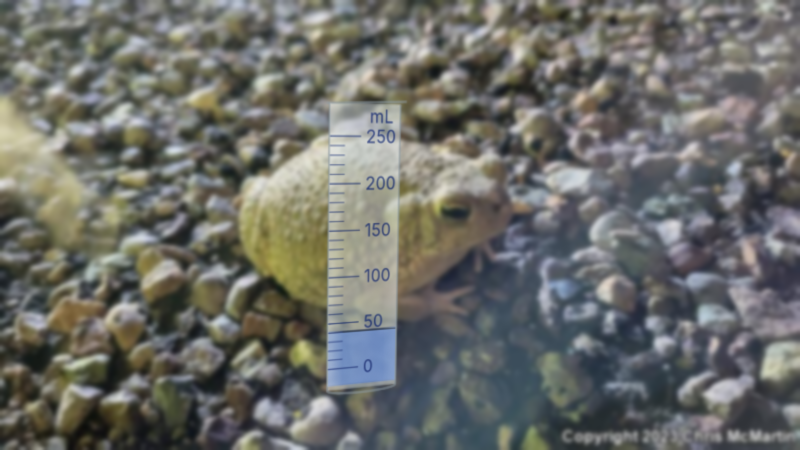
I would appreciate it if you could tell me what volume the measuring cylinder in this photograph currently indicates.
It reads 40 mL
